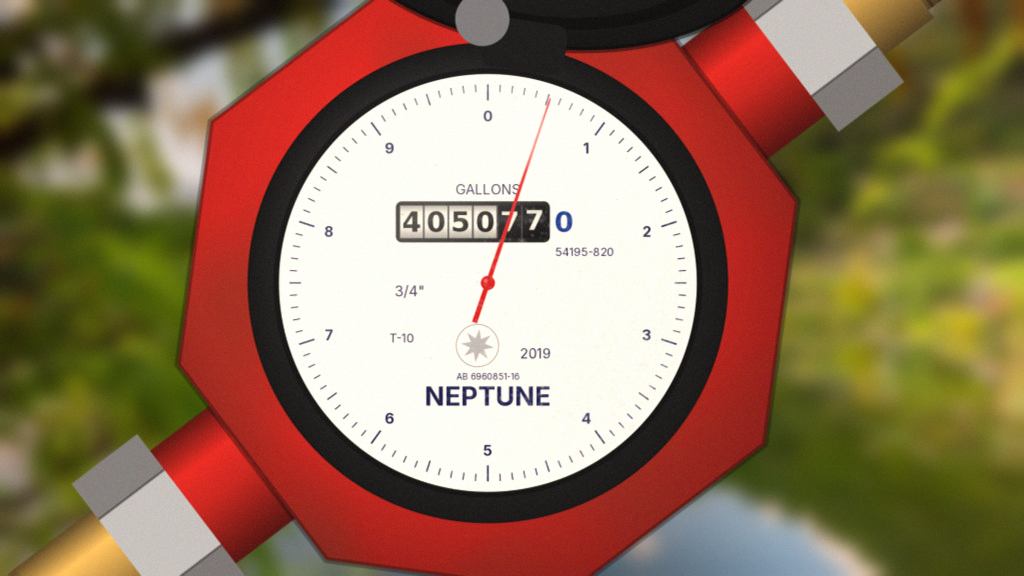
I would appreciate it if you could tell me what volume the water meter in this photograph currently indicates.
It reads 4050770.5 gal
